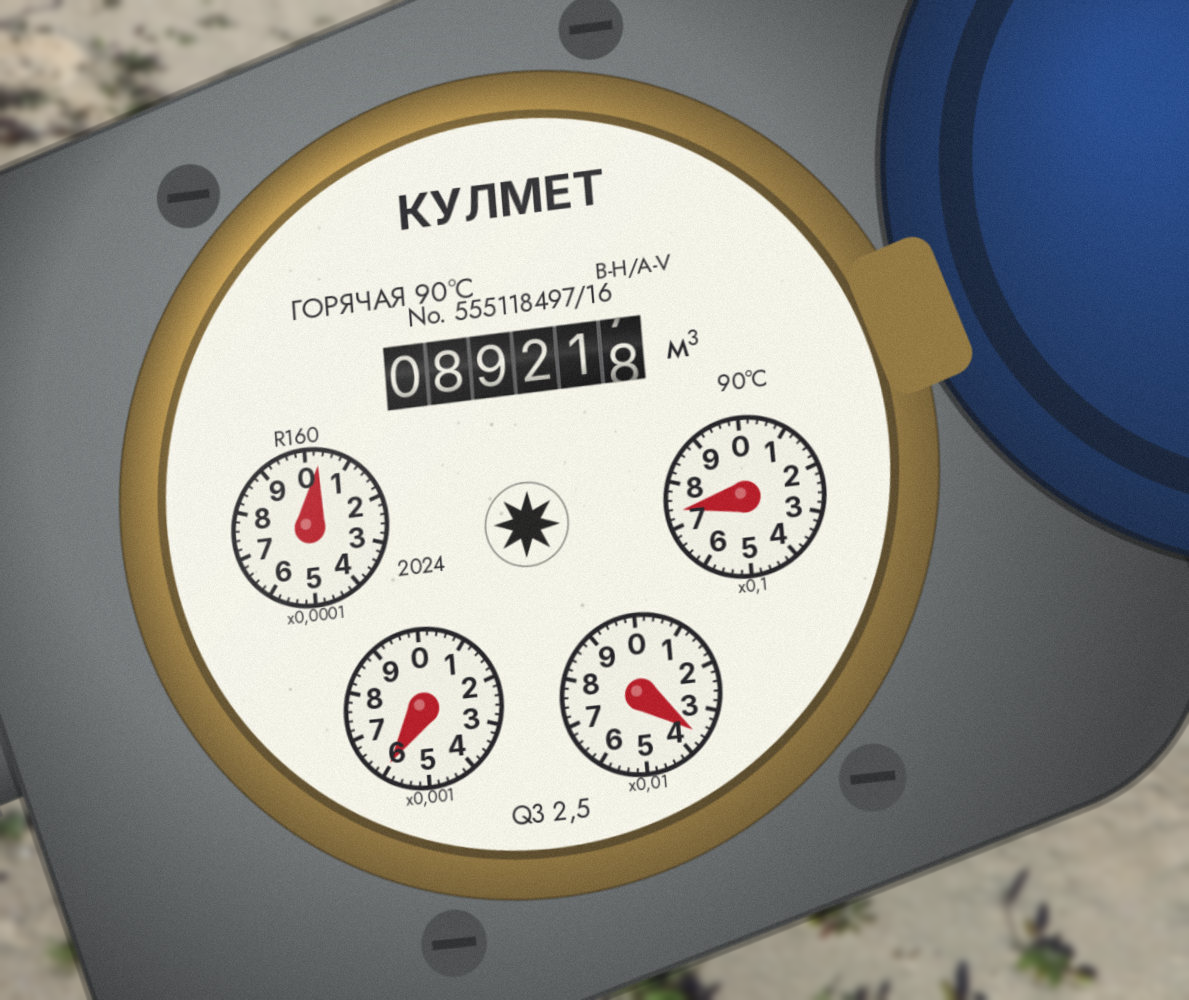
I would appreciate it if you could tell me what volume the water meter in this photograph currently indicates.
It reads 89217.7360 m³
